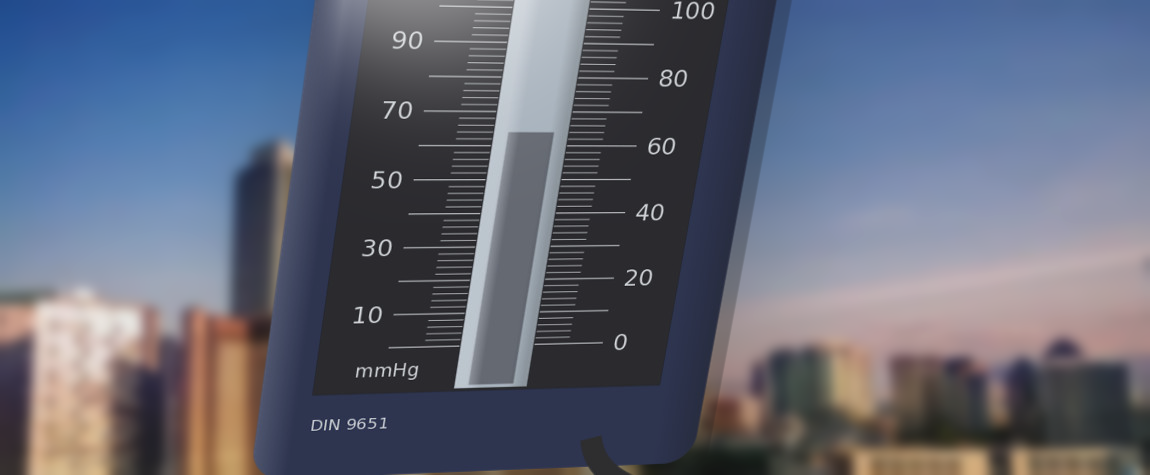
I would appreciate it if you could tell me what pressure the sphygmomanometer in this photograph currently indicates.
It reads 64 mmHg
